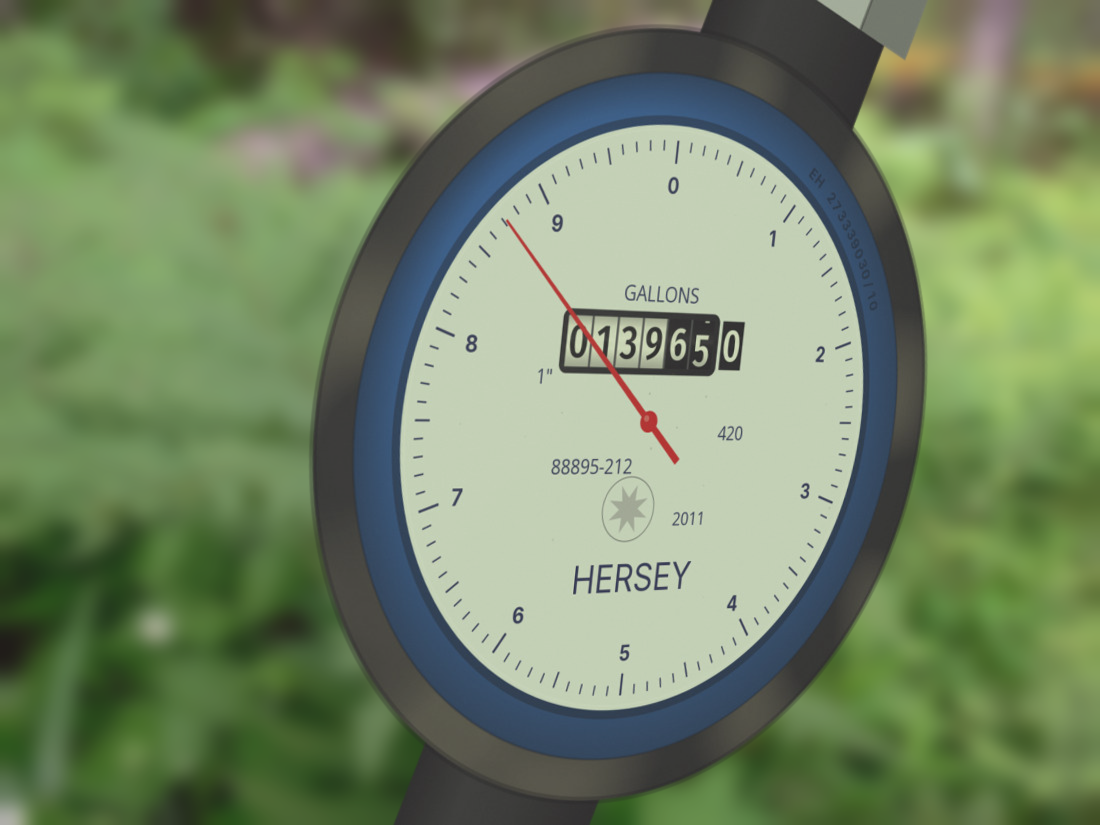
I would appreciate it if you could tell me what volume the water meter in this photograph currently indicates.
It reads 139648.7 gal
